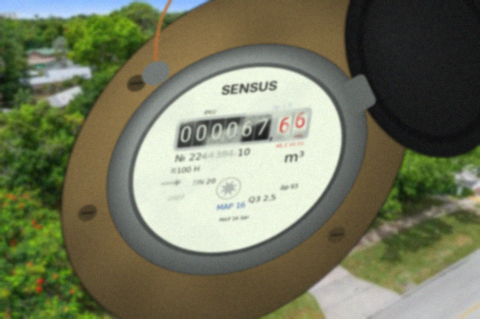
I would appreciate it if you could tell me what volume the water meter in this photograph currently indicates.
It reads 67.66 m³
